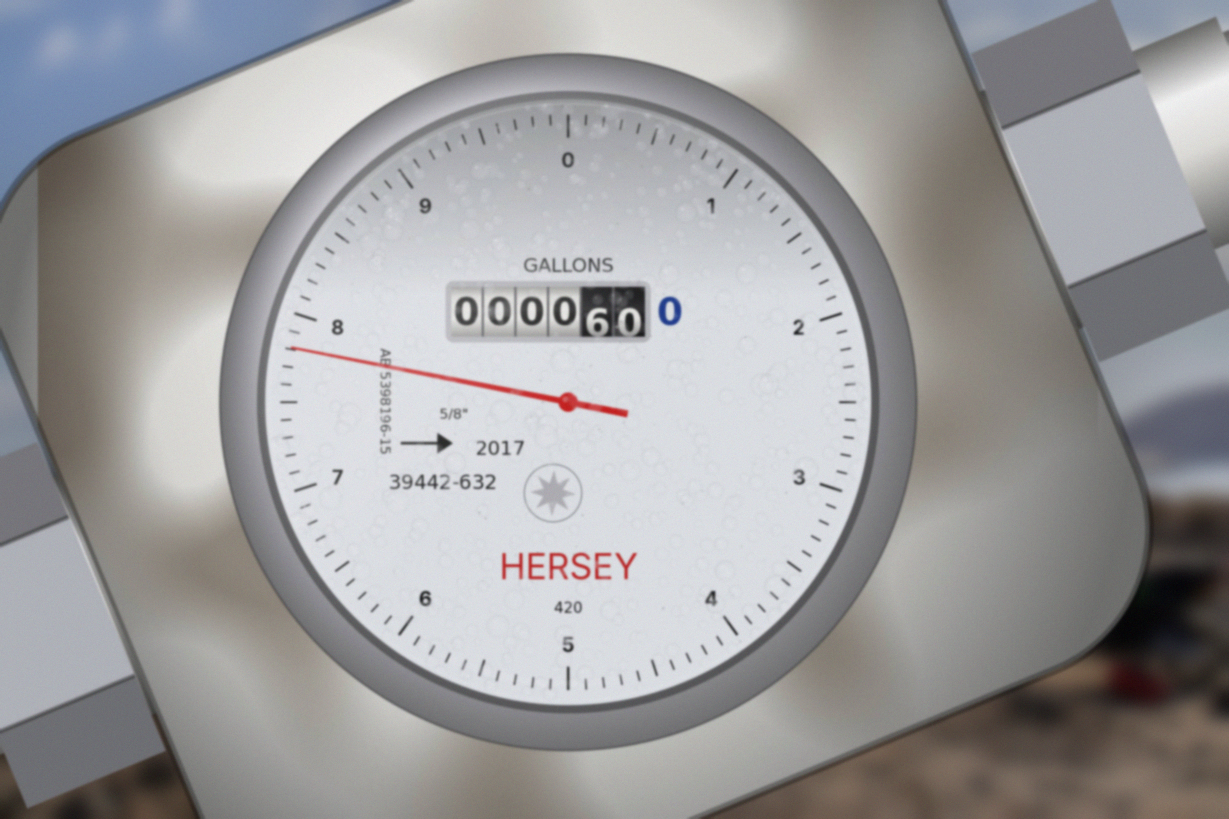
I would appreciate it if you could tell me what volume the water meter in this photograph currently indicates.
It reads 597.8 gal
